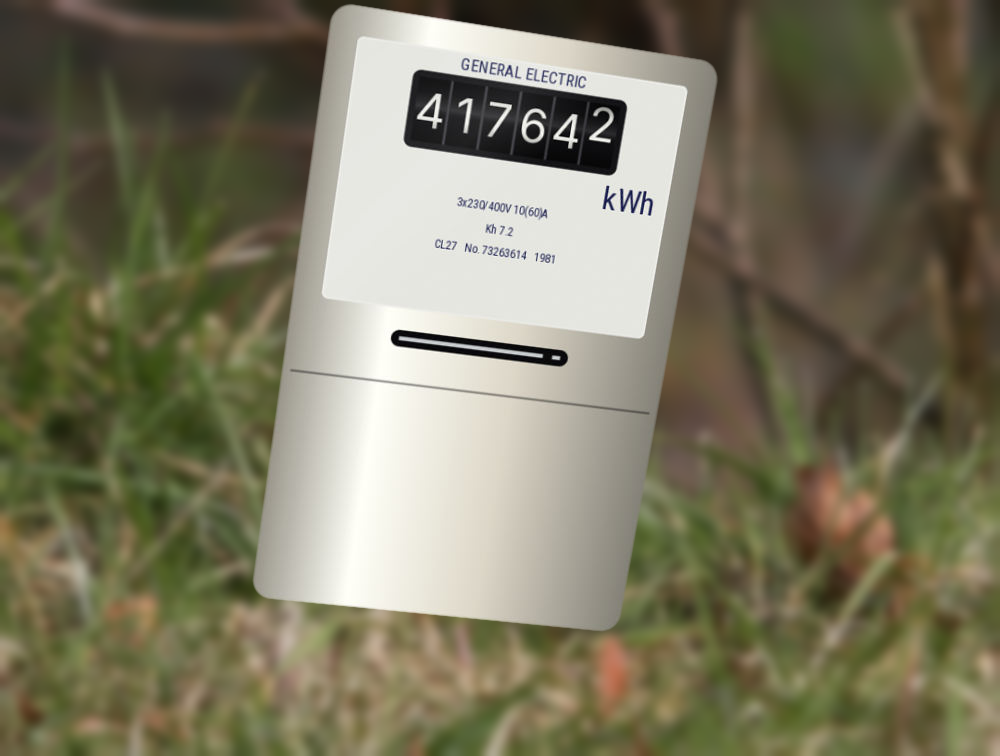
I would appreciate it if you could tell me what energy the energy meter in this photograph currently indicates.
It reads 417642 kWh
